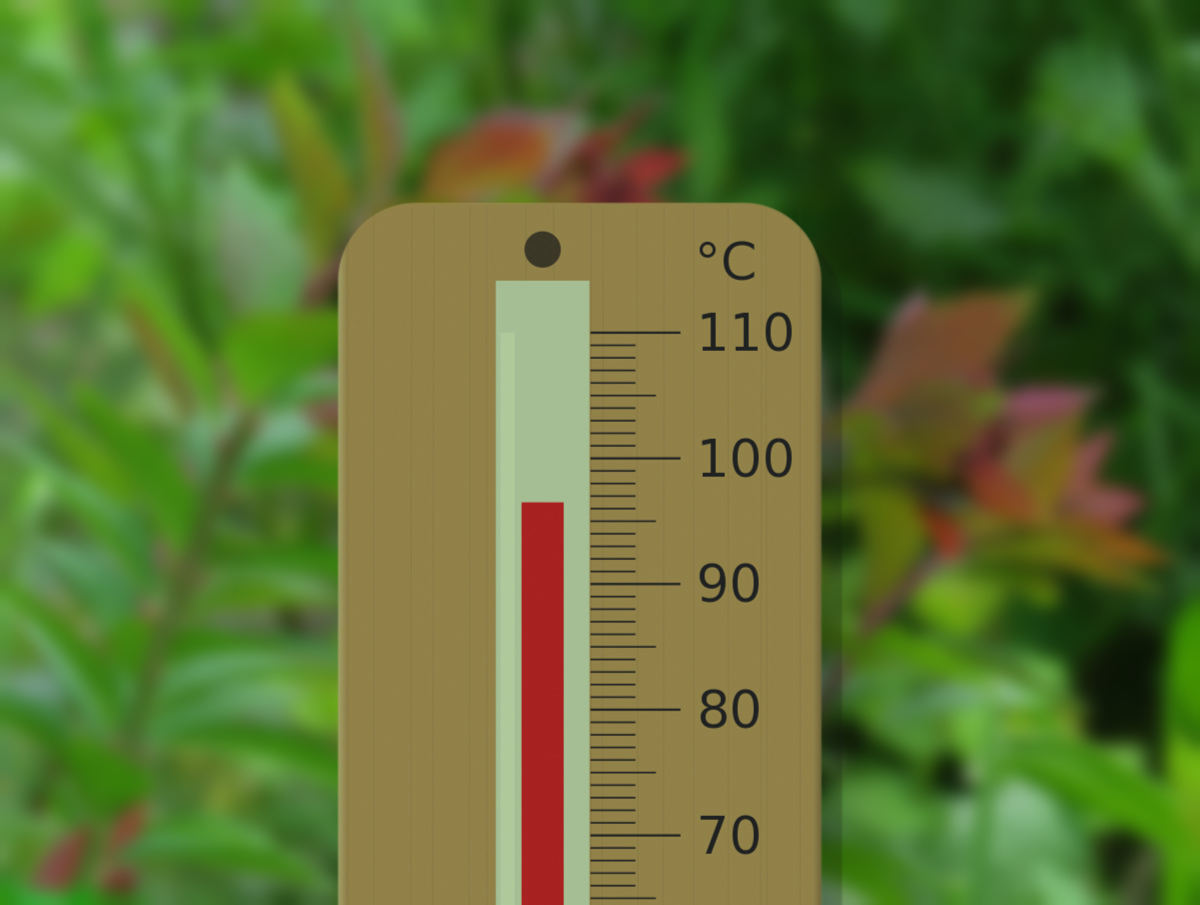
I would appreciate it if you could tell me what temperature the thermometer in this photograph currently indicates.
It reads 96.5 °C
